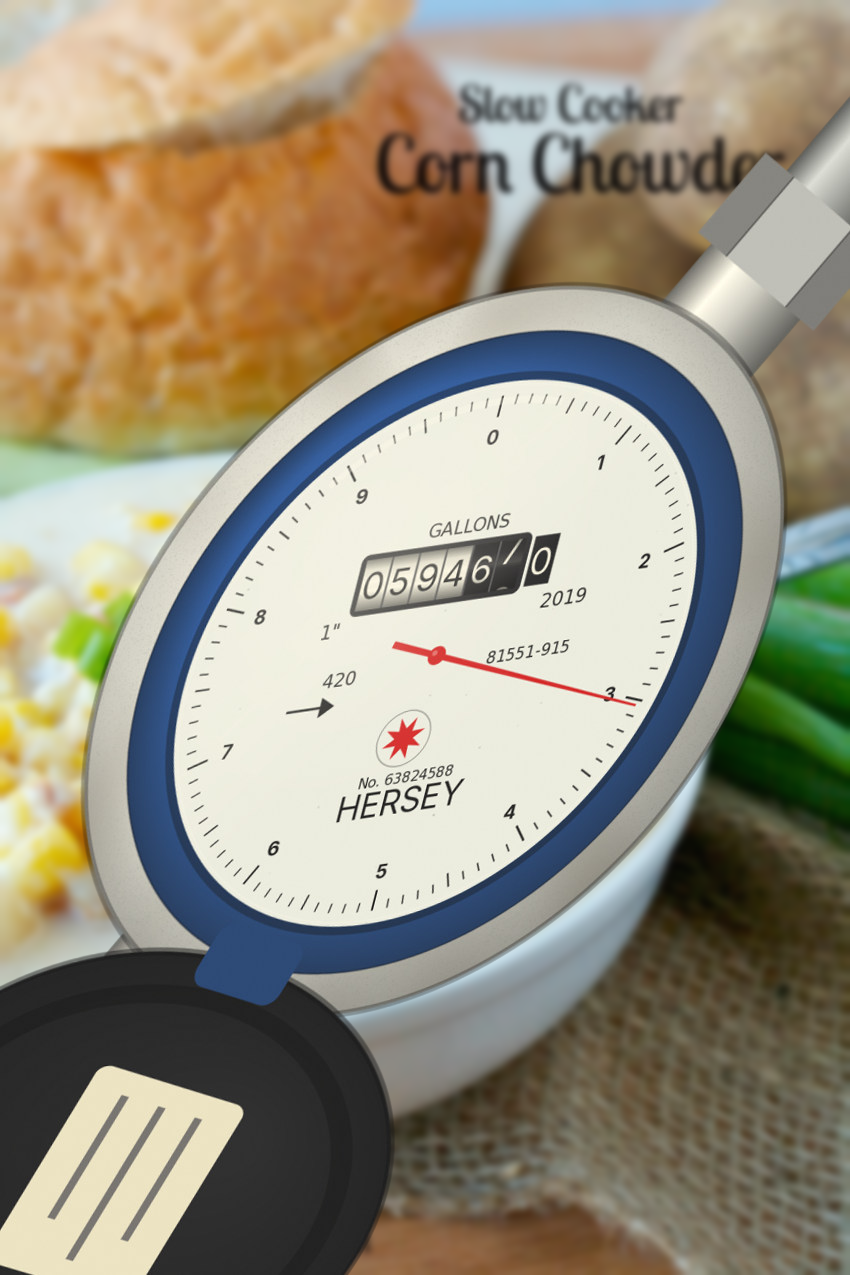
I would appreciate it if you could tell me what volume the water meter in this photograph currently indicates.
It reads 594673.0 gal
